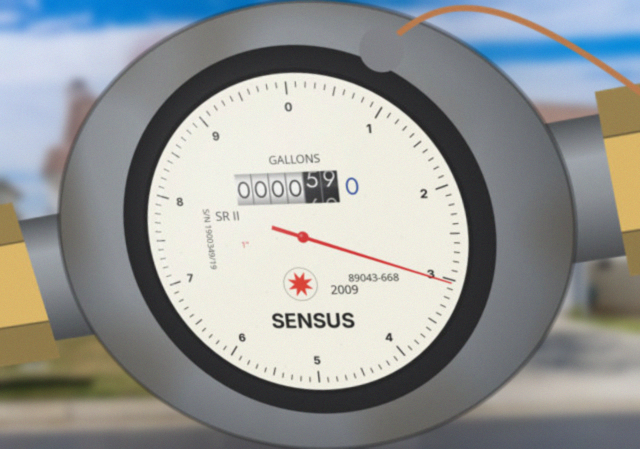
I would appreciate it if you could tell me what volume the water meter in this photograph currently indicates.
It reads 593.0 gal
